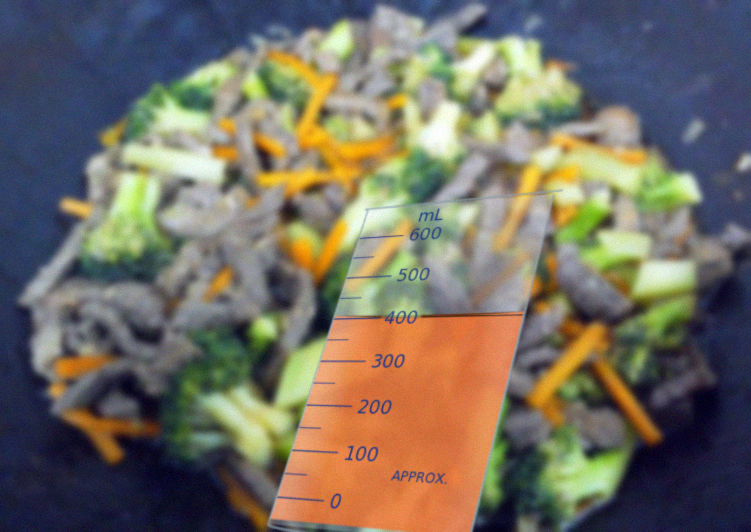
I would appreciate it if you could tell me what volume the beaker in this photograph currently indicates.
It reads 400 mL
